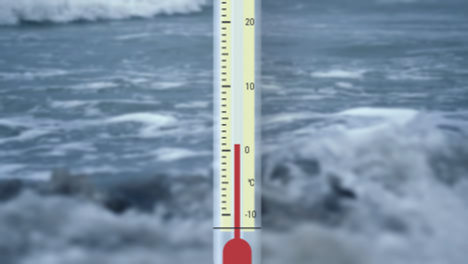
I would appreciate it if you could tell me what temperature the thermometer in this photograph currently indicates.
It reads 1 °C
